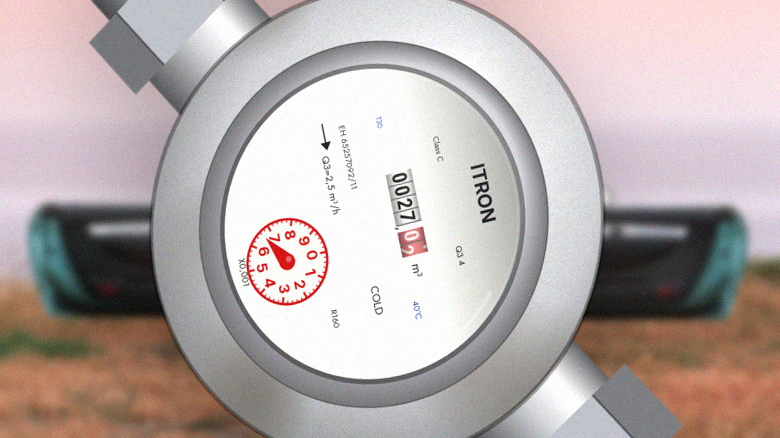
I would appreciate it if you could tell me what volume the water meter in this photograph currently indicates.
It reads 27.016 m³
